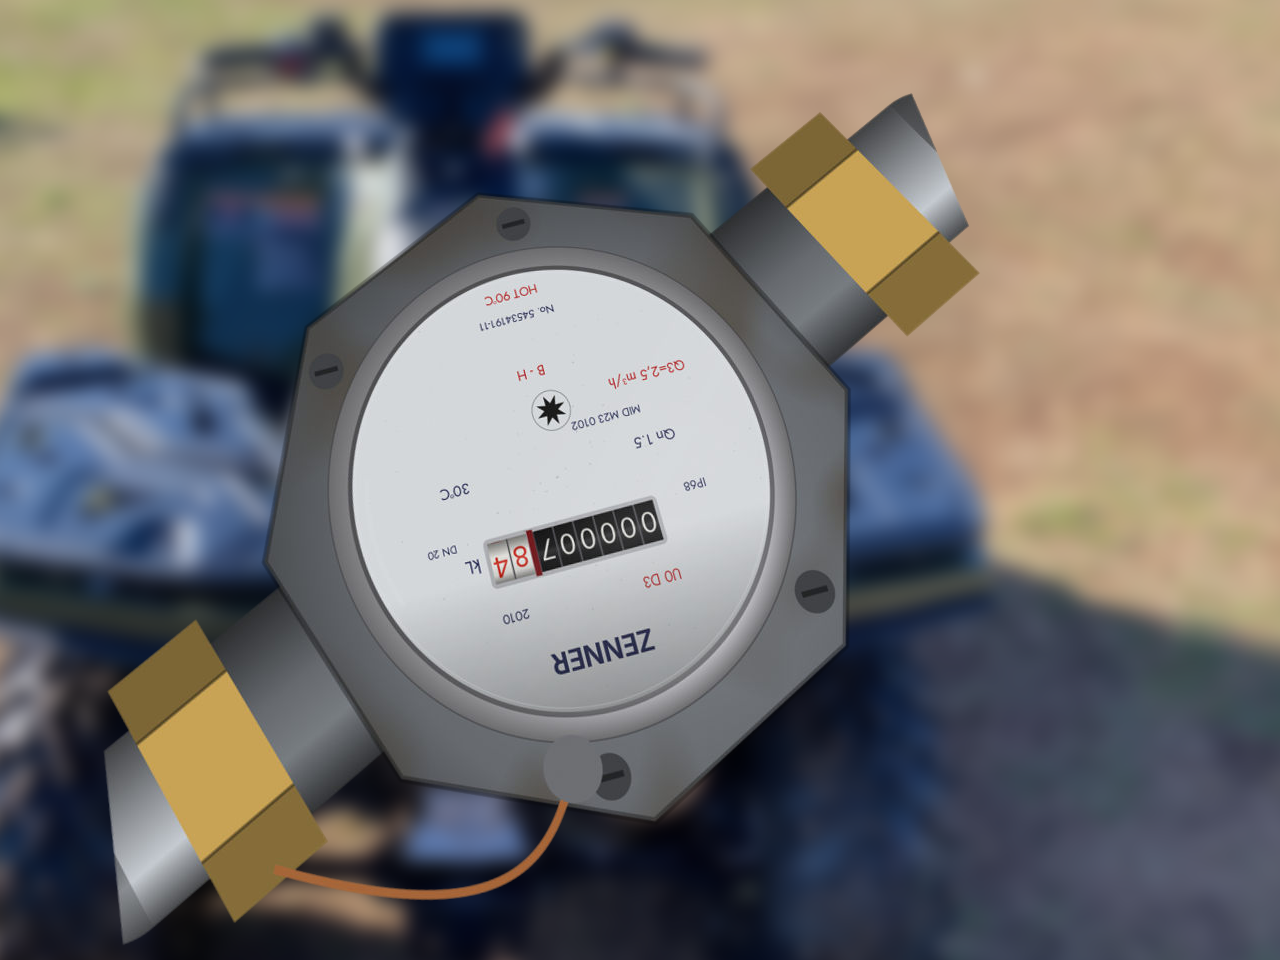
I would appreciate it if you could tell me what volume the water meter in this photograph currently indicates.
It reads 7.84 kL
